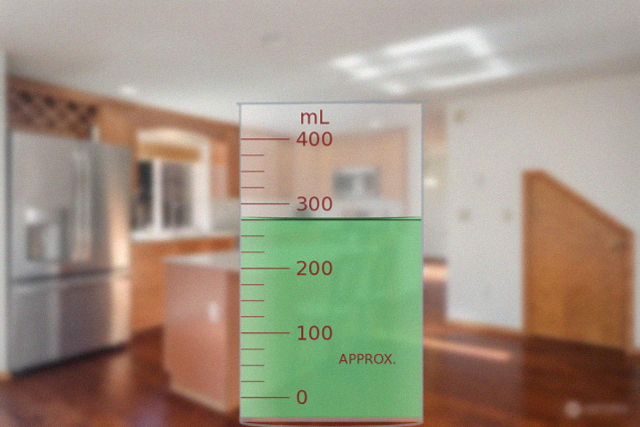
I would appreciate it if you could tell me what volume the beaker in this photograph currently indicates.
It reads 275 mL
